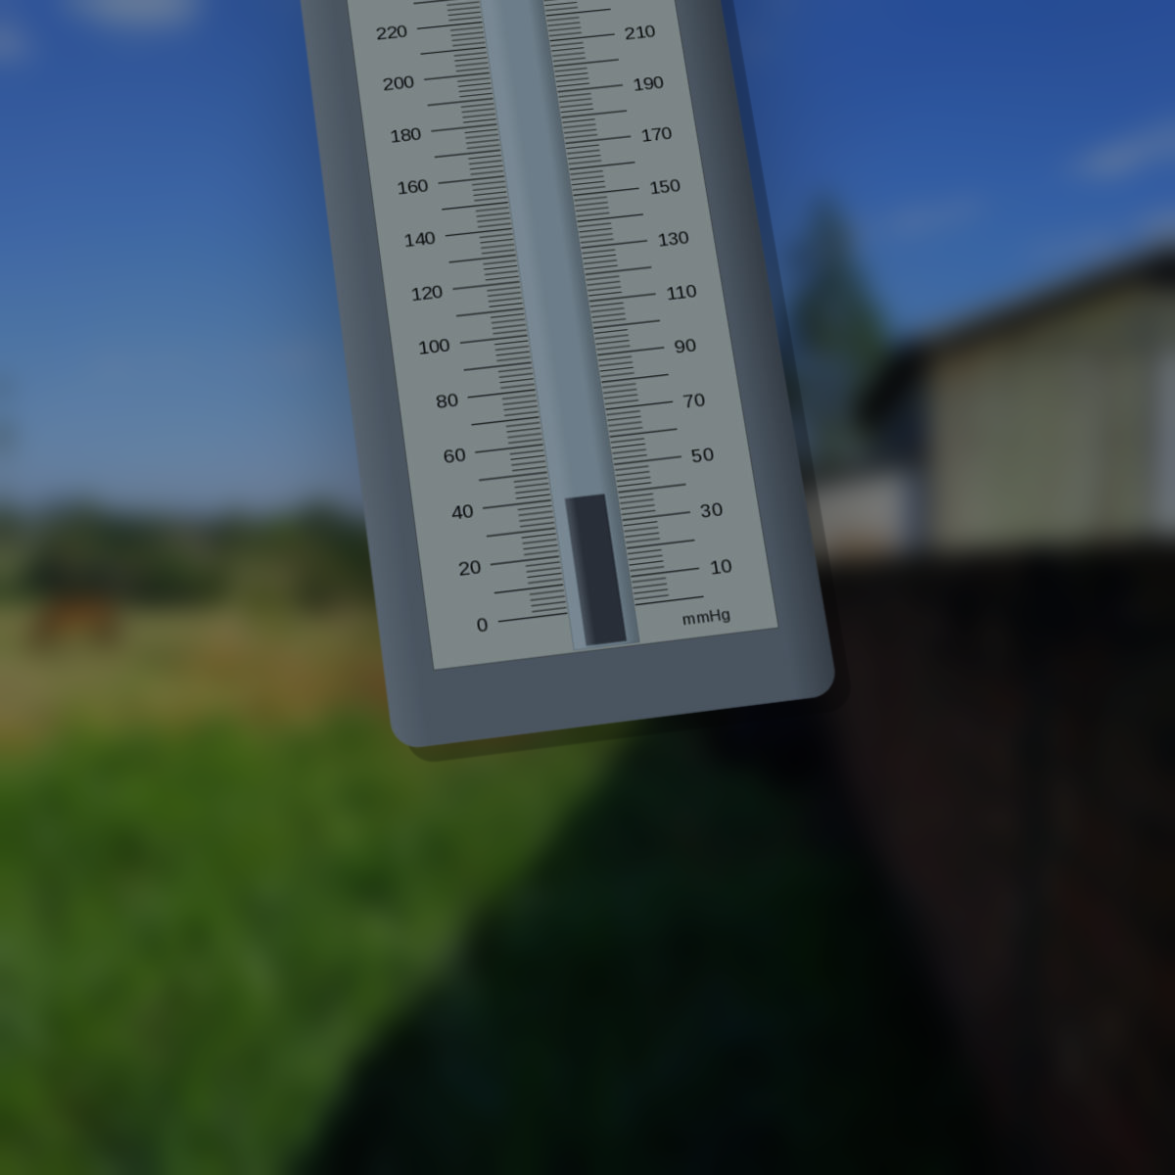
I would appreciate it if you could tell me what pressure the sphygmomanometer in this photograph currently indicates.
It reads 40 mmHg
